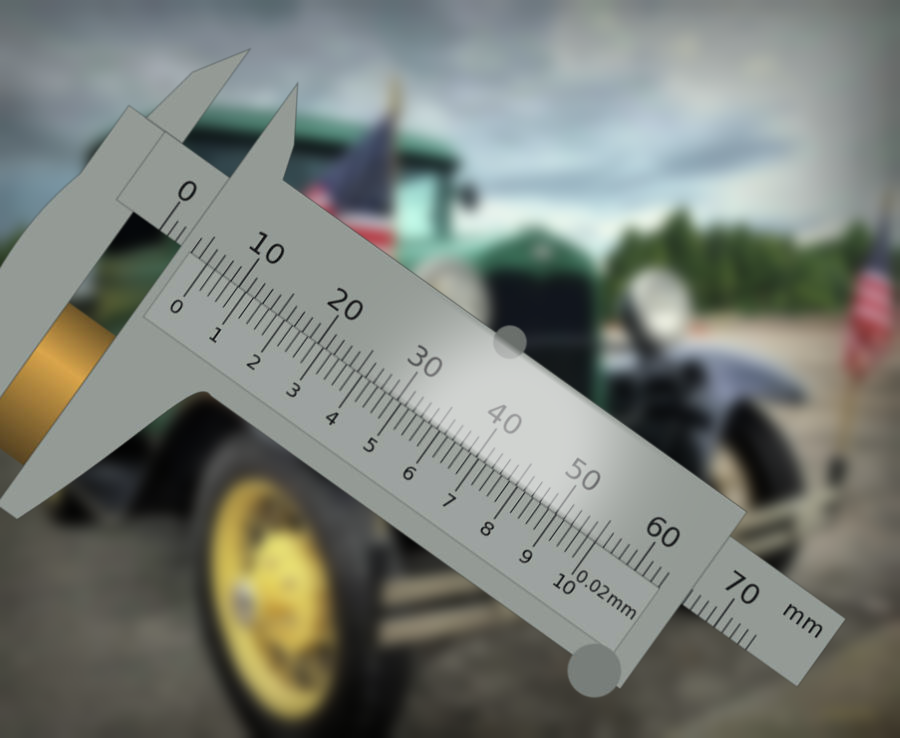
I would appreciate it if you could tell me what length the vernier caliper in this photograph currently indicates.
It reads 6.0 mm
